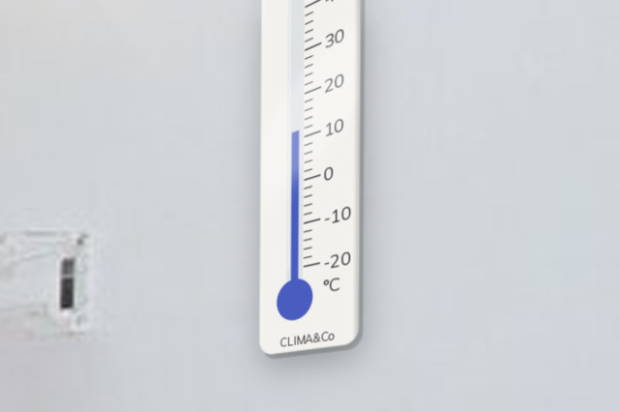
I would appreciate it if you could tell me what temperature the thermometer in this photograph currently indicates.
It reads 12 °C
